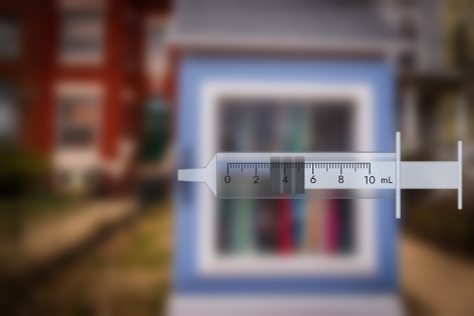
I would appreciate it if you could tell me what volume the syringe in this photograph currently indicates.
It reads 3 mL
